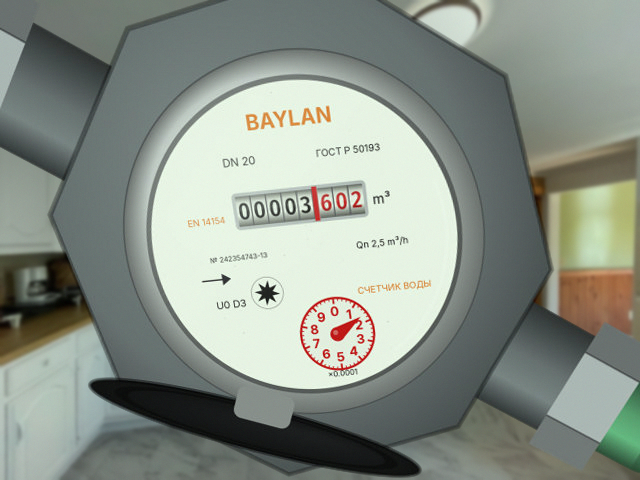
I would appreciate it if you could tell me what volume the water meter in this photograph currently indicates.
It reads 3.6021 m³
